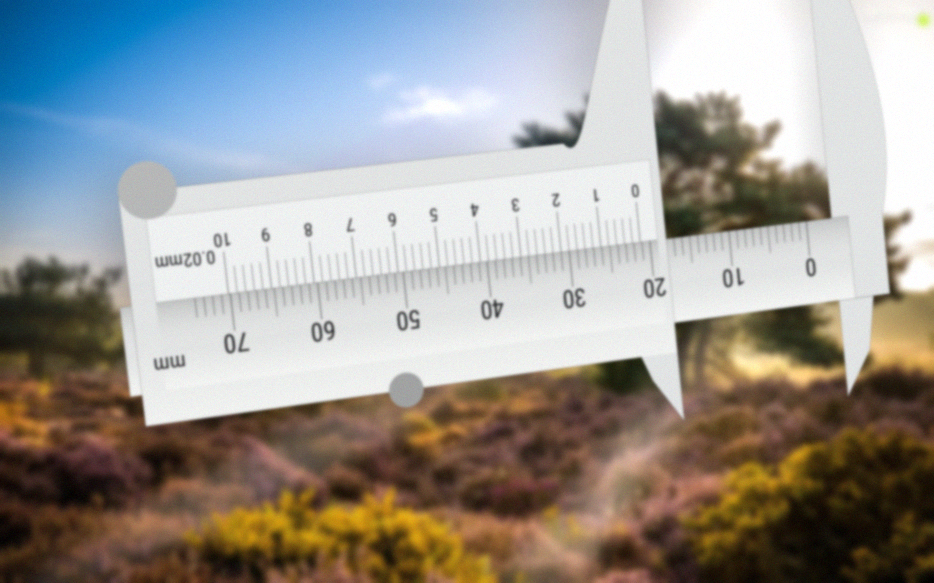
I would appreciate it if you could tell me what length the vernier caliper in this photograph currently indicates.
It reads 21.2 mm
